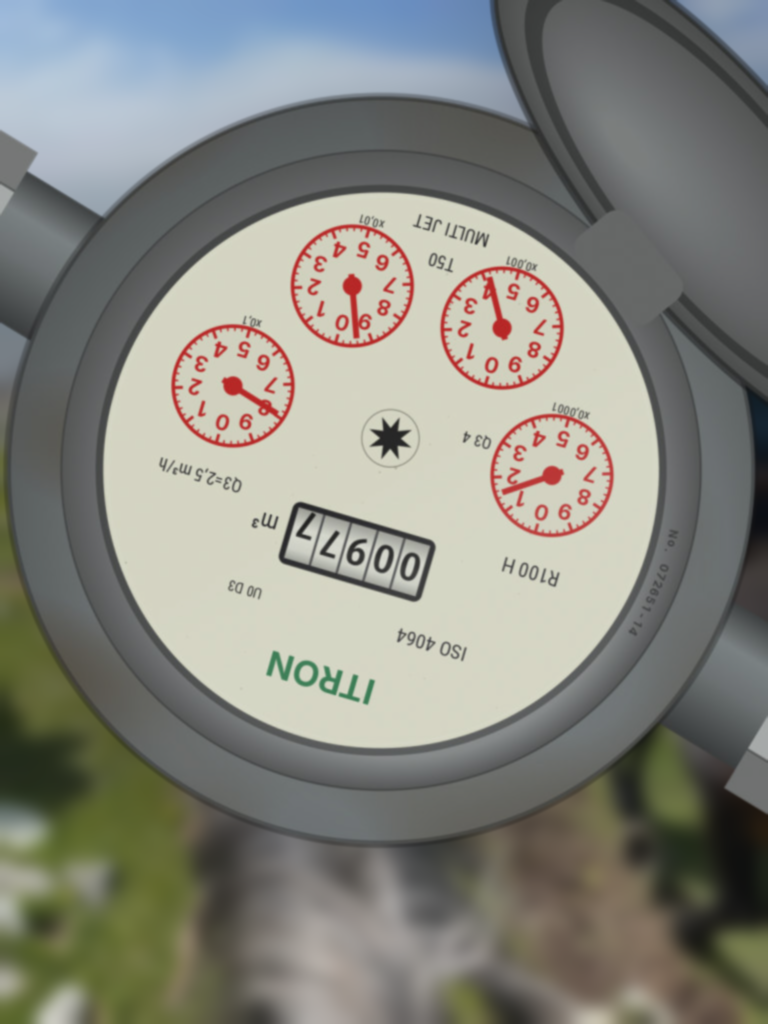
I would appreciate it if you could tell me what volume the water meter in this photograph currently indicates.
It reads 976.7941 m³
